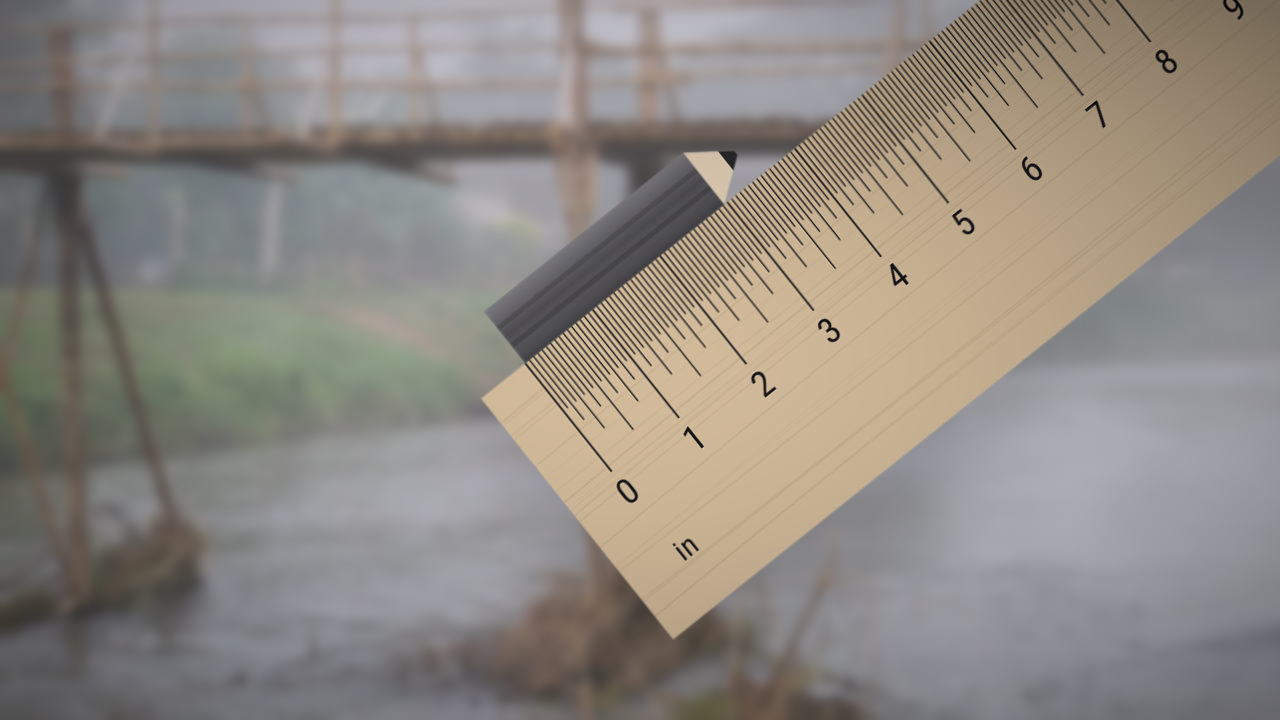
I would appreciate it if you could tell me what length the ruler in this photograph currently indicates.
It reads 3.4375 in
